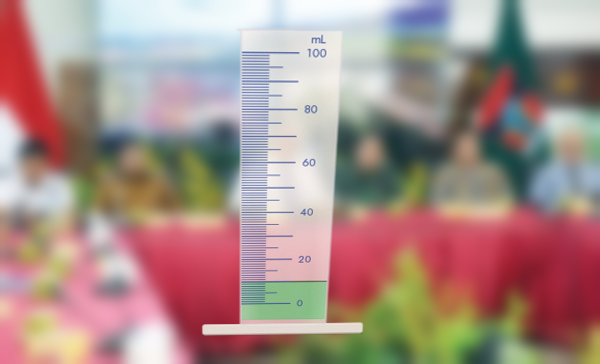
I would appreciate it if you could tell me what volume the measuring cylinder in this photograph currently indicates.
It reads 10 mL
